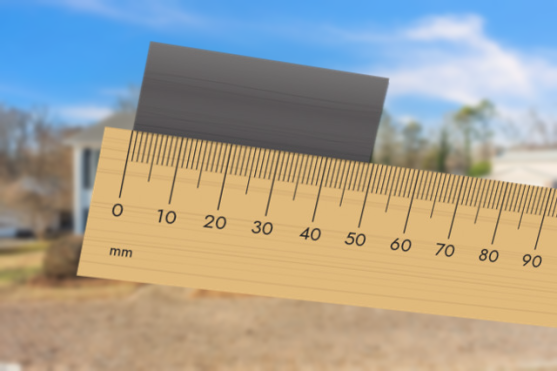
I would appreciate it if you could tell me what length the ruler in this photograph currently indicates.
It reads 49 mm
